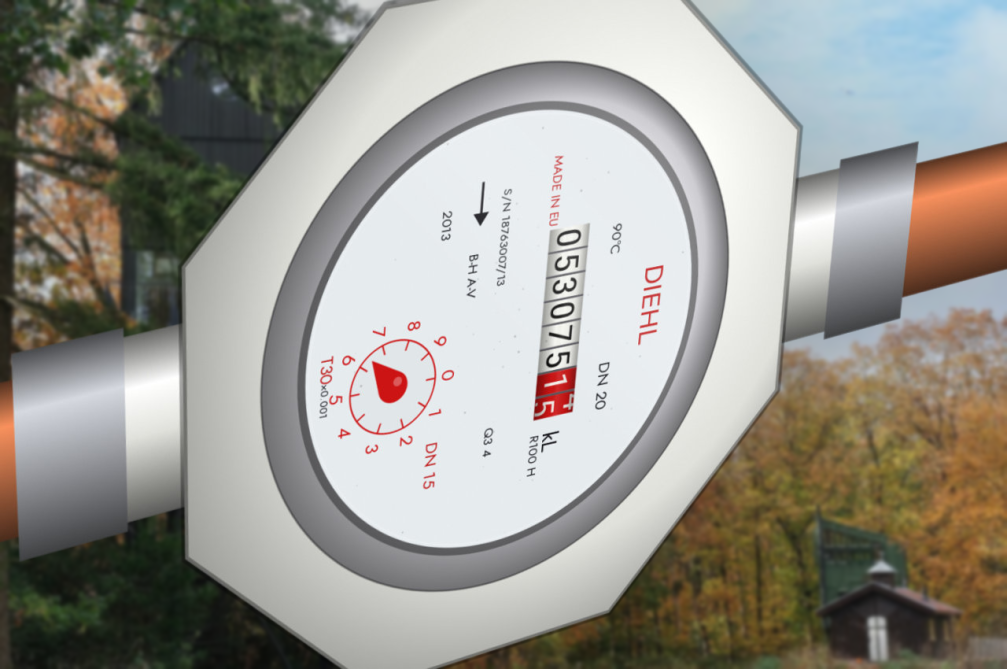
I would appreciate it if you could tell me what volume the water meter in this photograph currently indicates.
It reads 53075.146 kL
